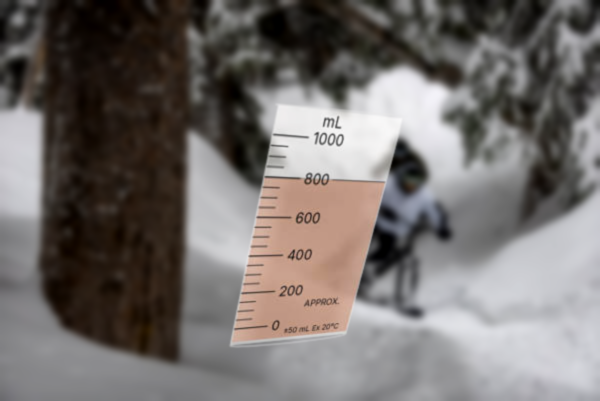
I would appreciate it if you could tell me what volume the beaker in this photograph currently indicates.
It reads 800 mL
